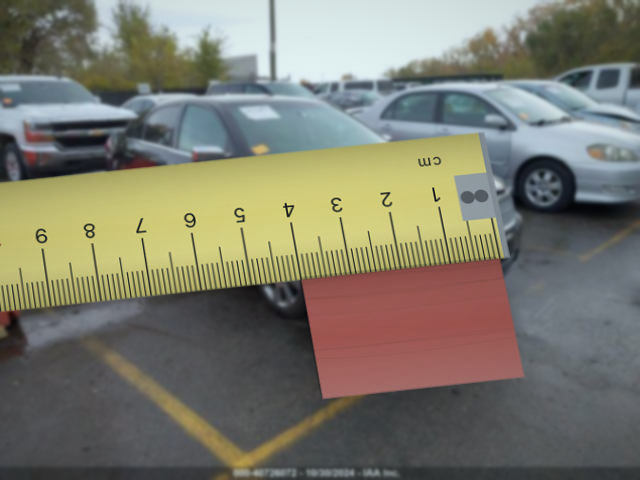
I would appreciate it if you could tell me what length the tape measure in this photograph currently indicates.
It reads 4 cm
